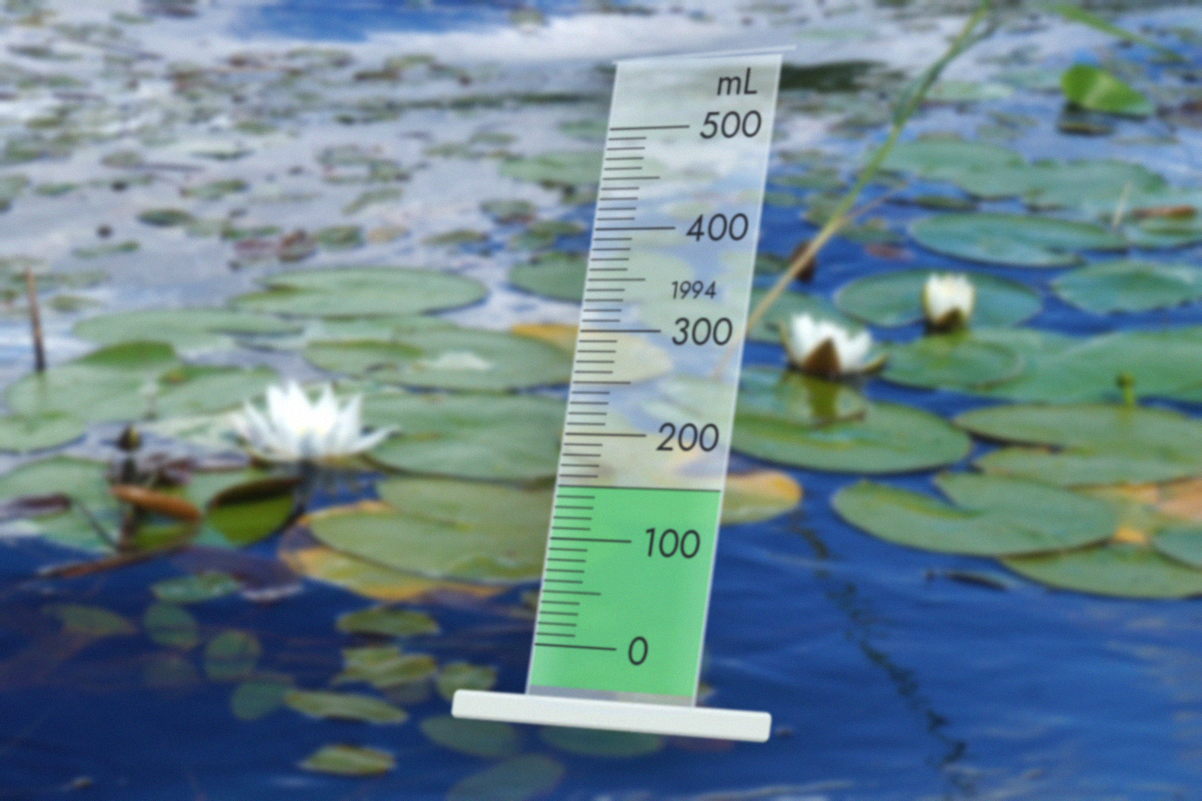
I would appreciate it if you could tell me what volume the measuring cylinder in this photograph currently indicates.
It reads 150 mL
